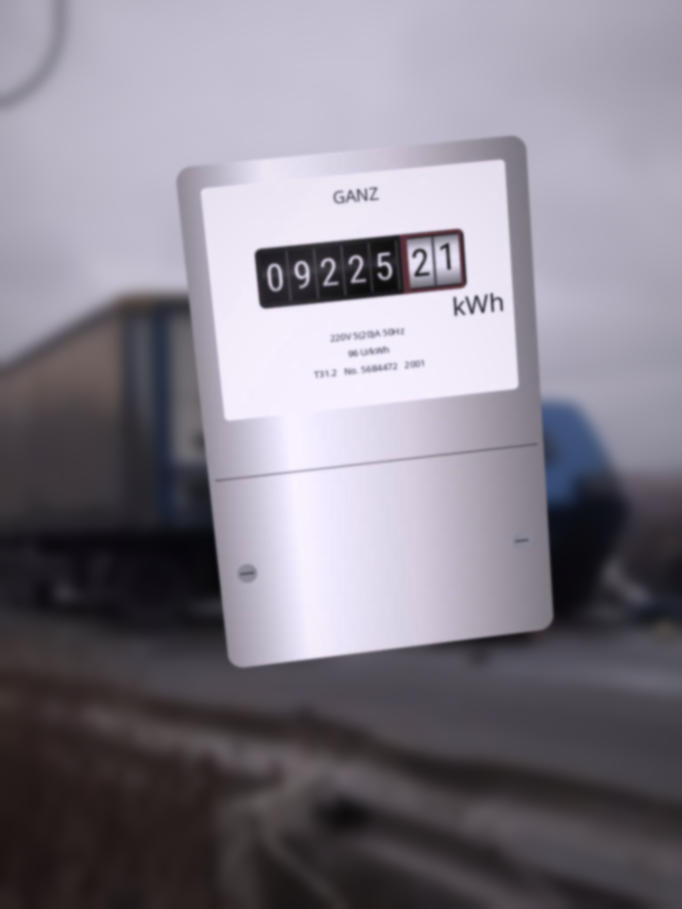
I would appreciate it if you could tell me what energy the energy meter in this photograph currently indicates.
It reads 9225.21 kWh
